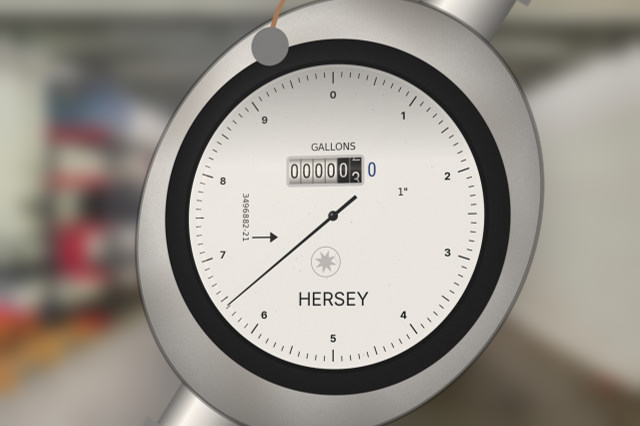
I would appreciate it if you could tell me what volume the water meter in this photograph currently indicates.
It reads 26.4 gal
